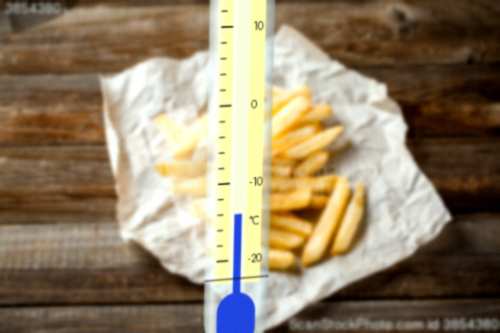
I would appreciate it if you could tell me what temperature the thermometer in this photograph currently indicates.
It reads -14 °C
